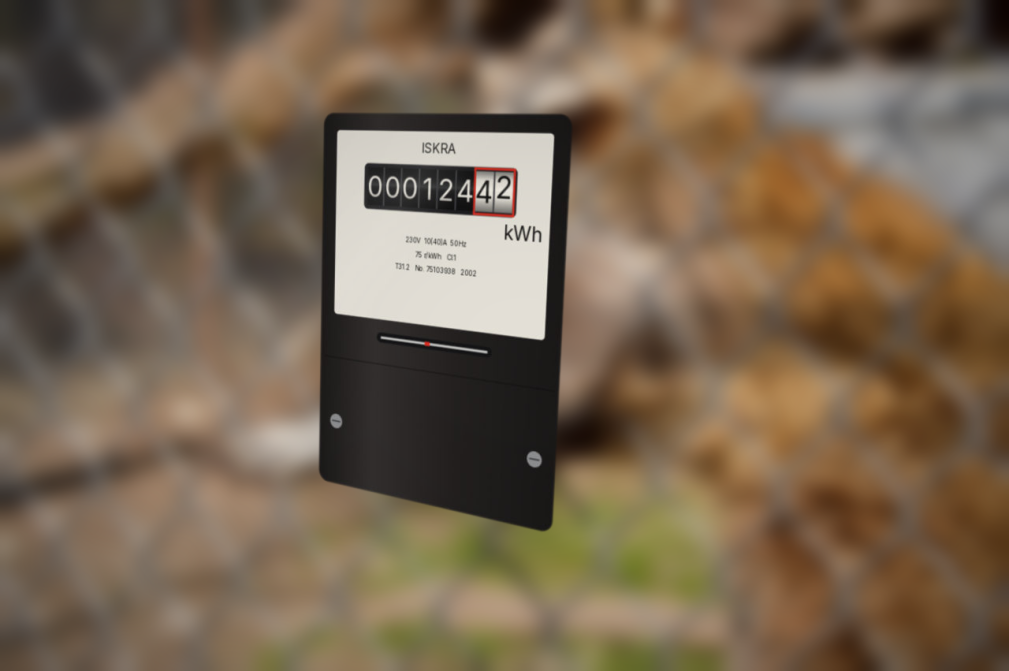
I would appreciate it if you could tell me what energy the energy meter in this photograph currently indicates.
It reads 124.42 kWh
